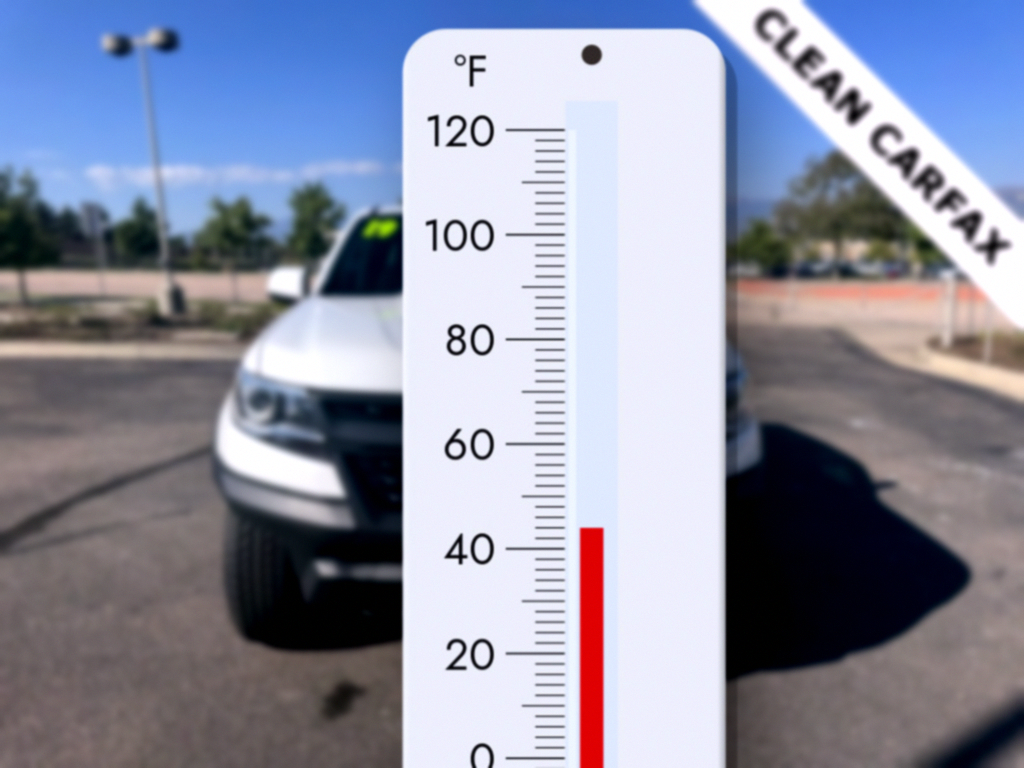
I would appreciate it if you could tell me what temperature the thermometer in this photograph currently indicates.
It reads 44 °F
